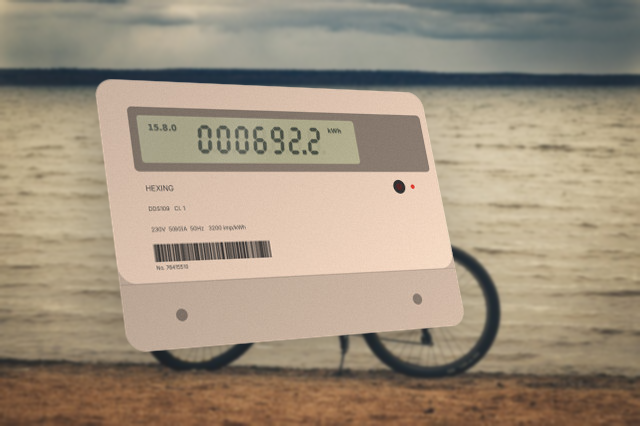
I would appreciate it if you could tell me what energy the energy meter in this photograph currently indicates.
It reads 692.2 kWh
